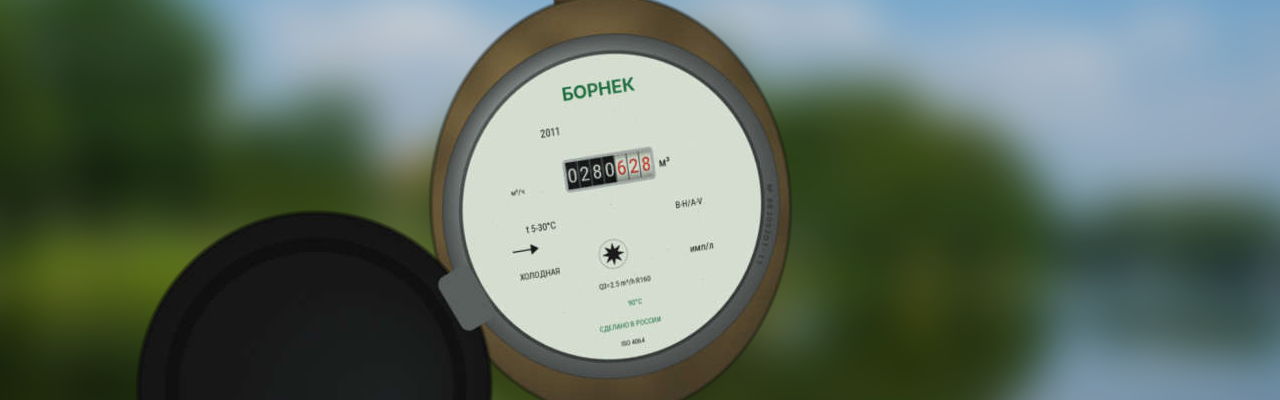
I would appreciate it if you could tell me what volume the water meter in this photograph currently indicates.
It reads 280.628 m³
